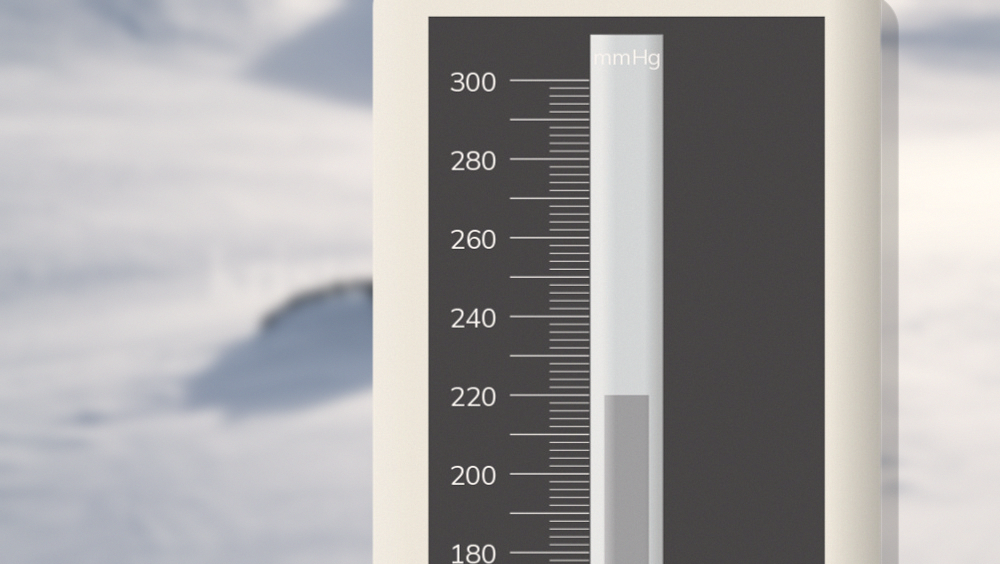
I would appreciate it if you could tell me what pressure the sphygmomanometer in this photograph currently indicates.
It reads 220 mmHg
